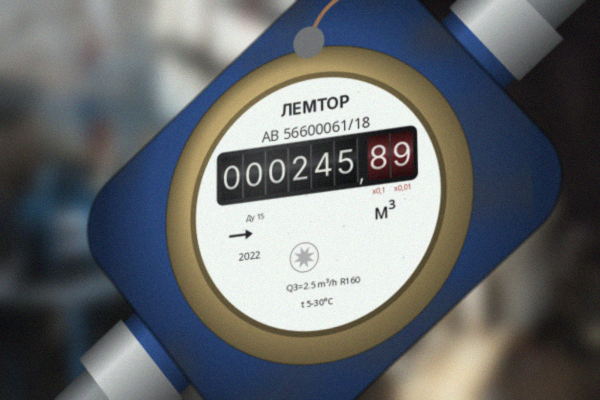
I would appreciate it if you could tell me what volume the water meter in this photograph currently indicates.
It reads 245.89 m³
